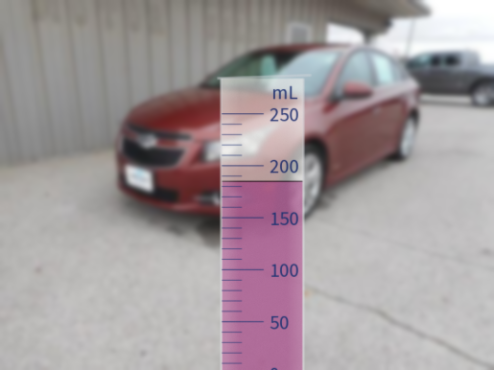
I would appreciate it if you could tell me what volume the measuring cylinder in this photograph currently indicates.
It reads 185 mL
